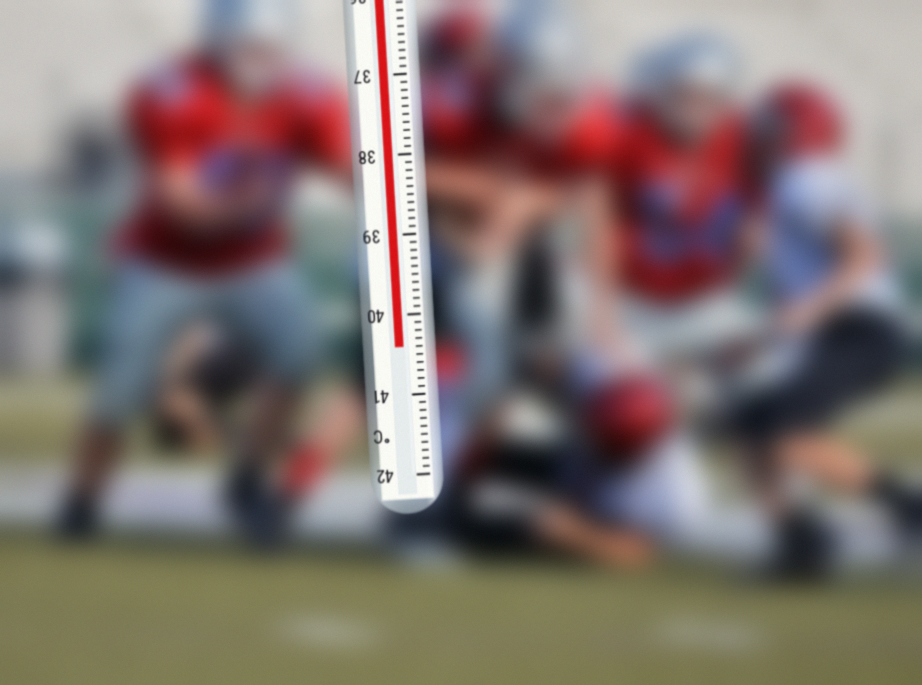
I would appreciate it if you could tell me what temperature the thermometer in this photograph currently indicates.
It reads 40.4 °C
